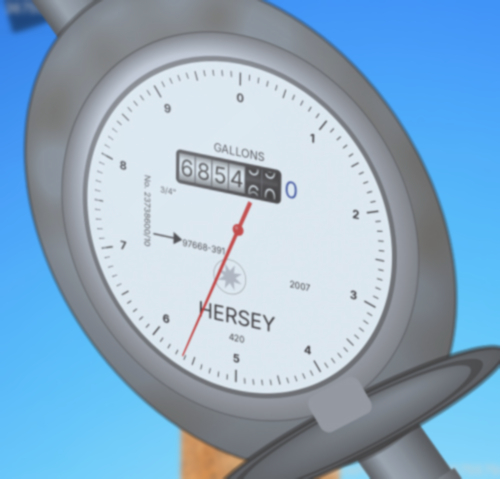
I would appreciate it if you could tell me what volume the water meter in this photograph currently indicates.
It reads 6854595.6 gal
